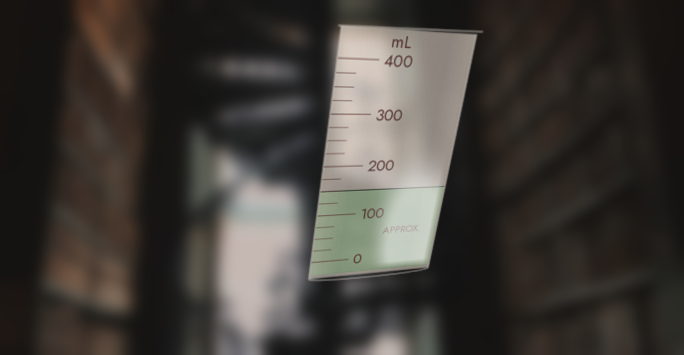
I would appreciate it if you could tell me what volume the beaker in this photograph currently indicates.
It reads 150 mL
